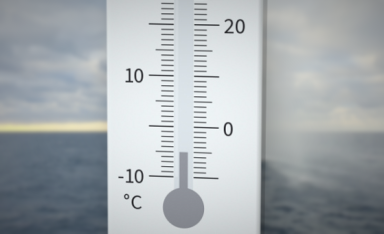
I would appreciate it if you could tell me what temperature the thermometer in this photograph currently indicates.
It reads -5 °C
